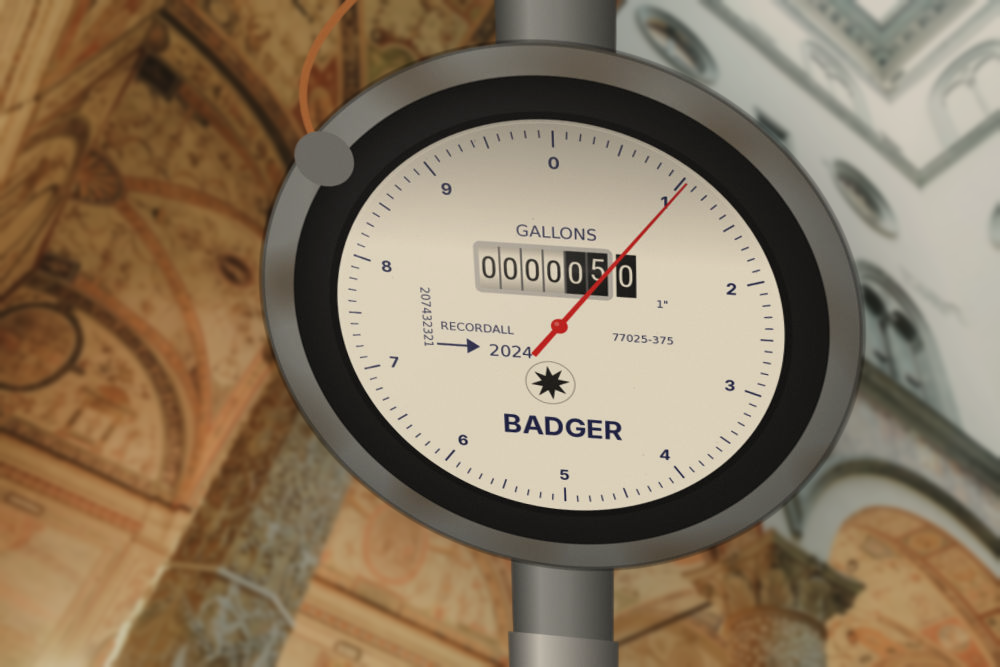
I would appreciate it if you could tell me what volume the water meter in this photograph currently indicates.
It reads 51.0 gal
